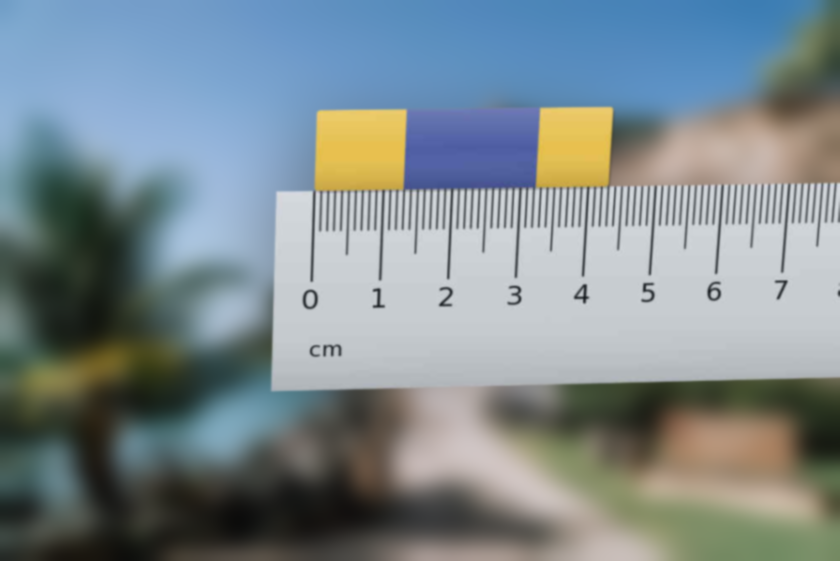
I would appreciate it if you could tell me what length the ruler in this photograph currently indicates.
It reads 4.3 cm
